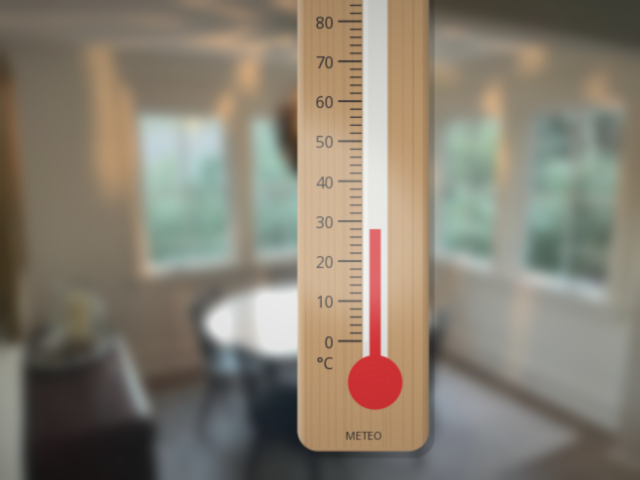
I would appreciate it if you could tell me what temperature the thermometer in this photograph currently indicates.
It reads 28 °C
